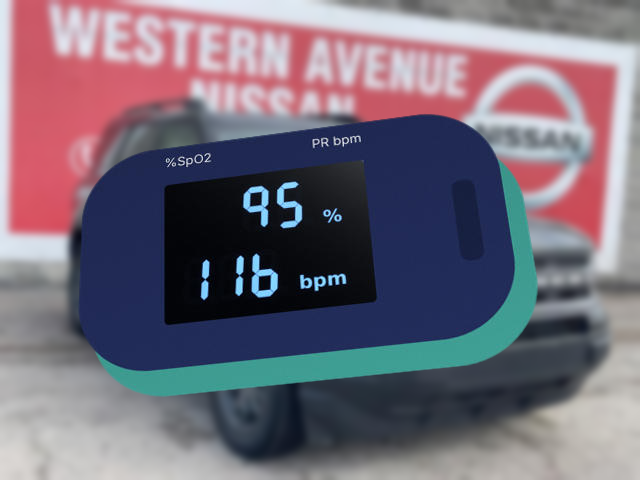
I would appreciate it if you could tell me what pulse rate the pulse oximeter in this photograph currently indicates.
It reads 116 bpm
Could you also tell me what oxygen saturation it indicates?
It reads 95 %
